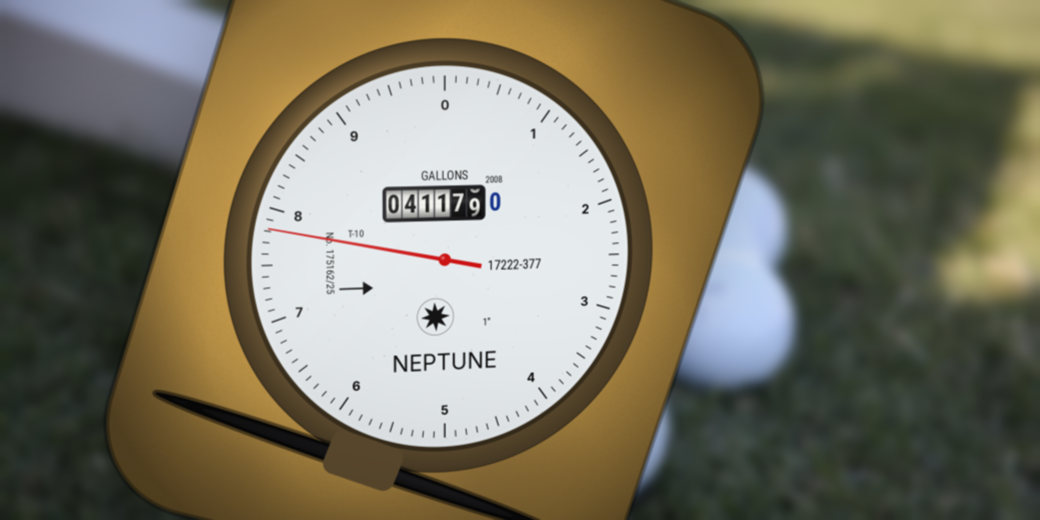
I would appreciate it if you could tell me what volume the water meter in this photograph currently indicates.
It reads 411787.8 gal
